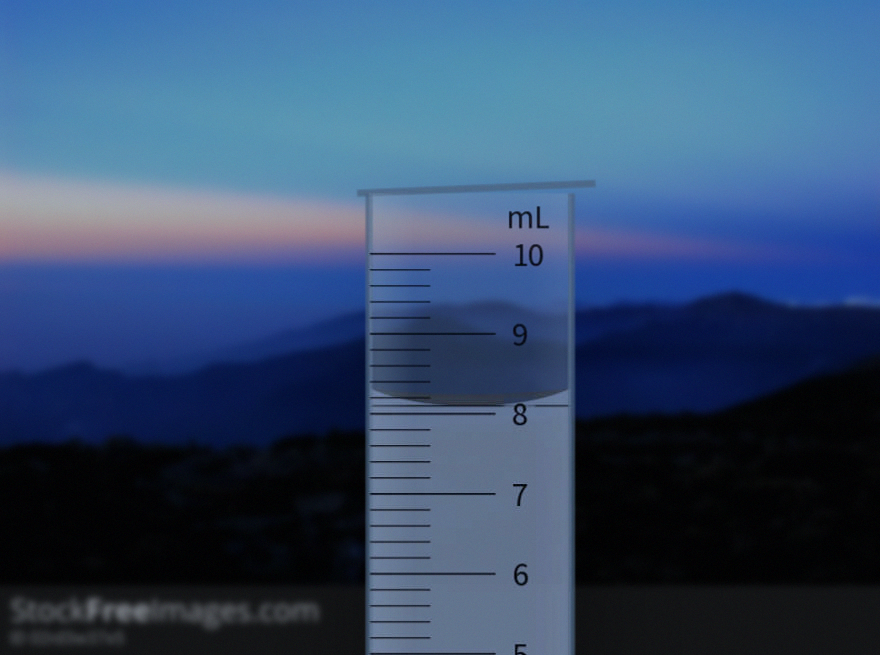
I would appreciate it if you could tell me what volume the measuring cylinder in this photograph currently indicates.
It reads 8.1 mL
